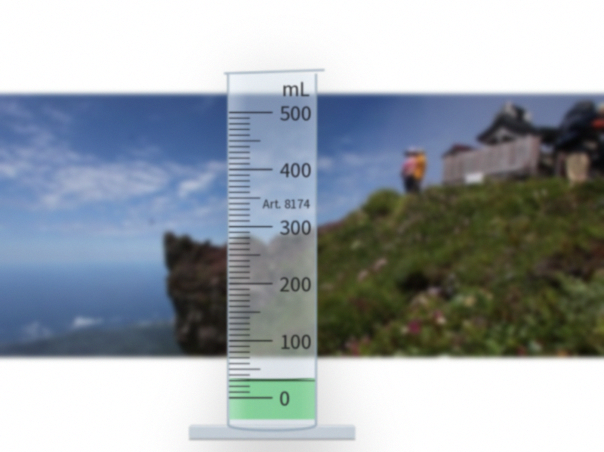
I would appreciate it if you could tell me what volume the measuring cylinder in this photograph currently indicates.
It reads 30 mL
